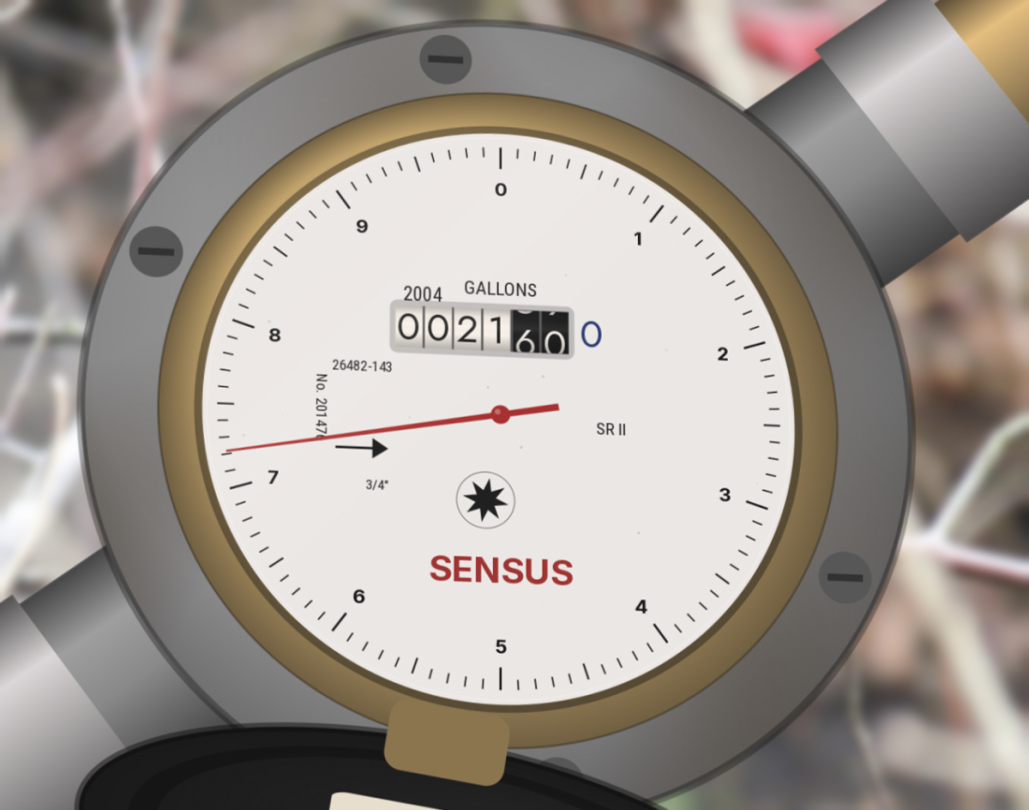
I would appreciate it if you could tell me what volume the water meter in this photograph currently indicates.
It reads 21597.2 gal
